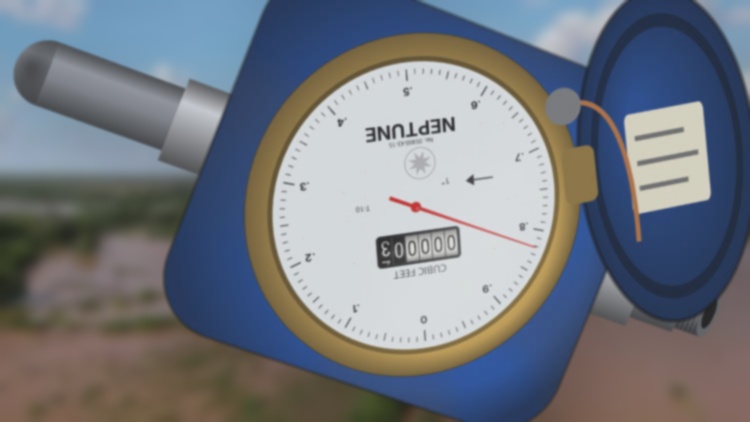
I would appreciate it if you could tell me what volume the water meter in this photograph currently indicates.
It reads 2.82 ft³
